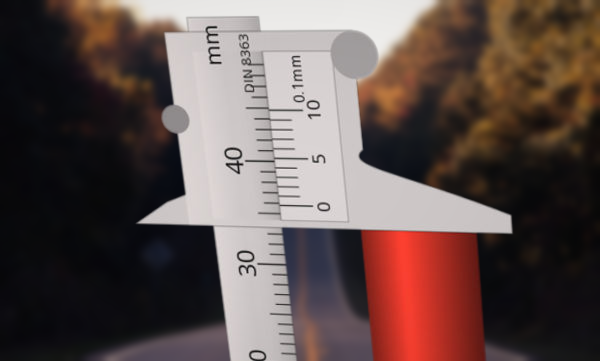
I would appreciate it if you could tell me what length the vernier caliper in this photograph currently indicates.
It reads 35.8 mm
